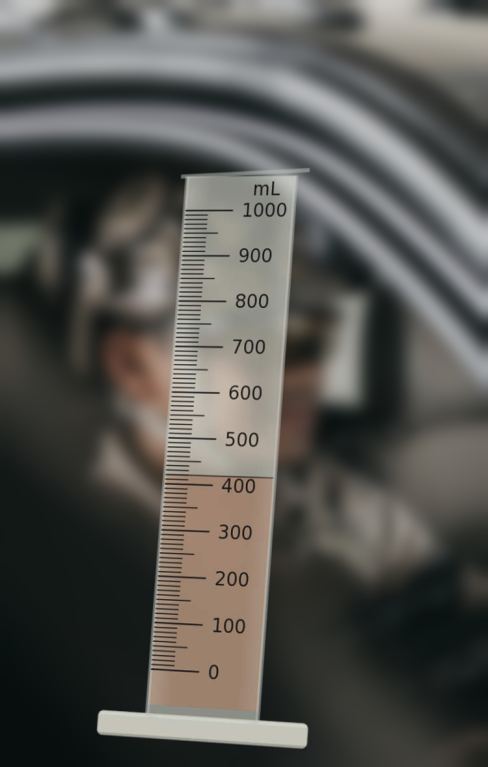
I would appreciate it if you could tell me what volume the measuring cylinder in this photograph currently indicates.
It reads 420 mL
